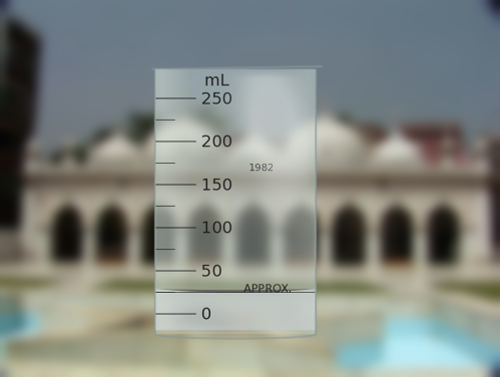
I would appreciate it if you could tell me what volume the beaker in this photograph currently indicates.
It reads 25 mL
